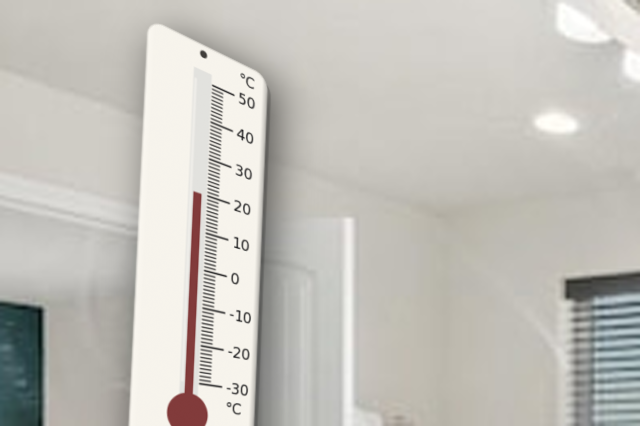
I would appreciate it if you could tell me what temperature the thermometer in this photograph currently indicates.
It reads 20 °C
